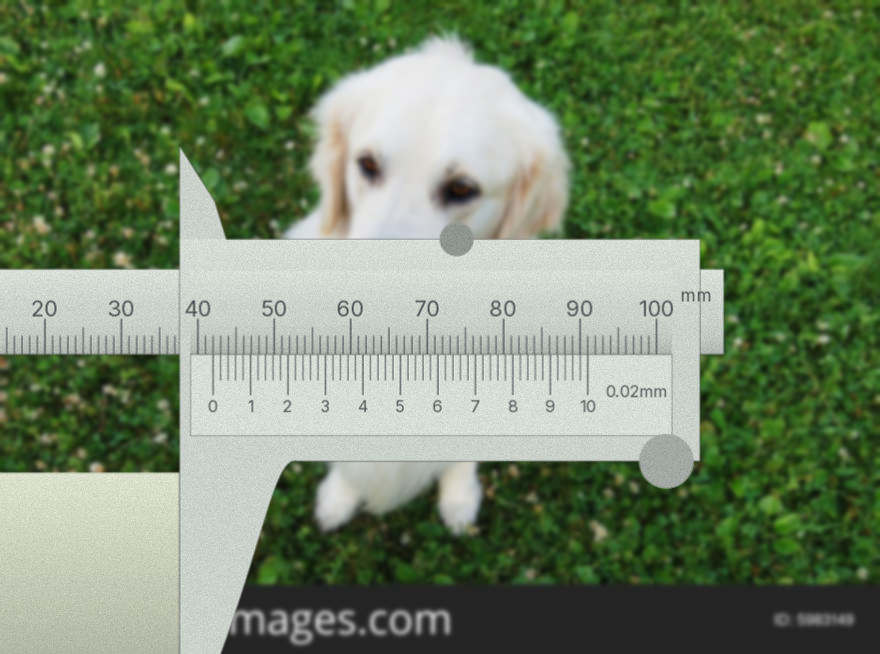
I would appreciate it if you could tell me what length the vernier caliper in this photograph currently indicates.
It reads 42.0 mm
